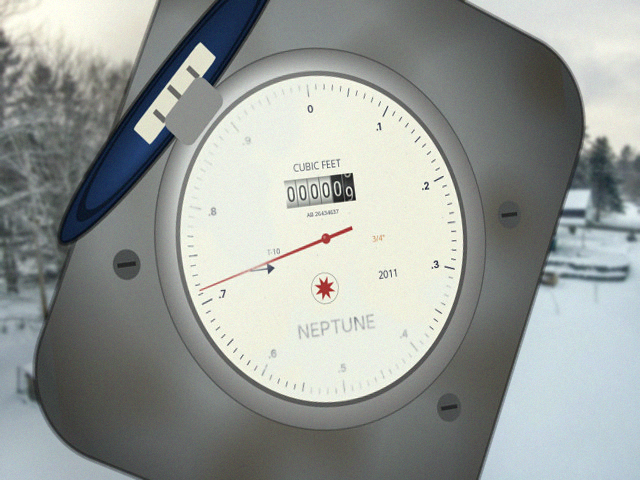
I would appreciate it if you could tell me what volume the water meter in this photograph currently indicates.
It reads 8.71 ft³
